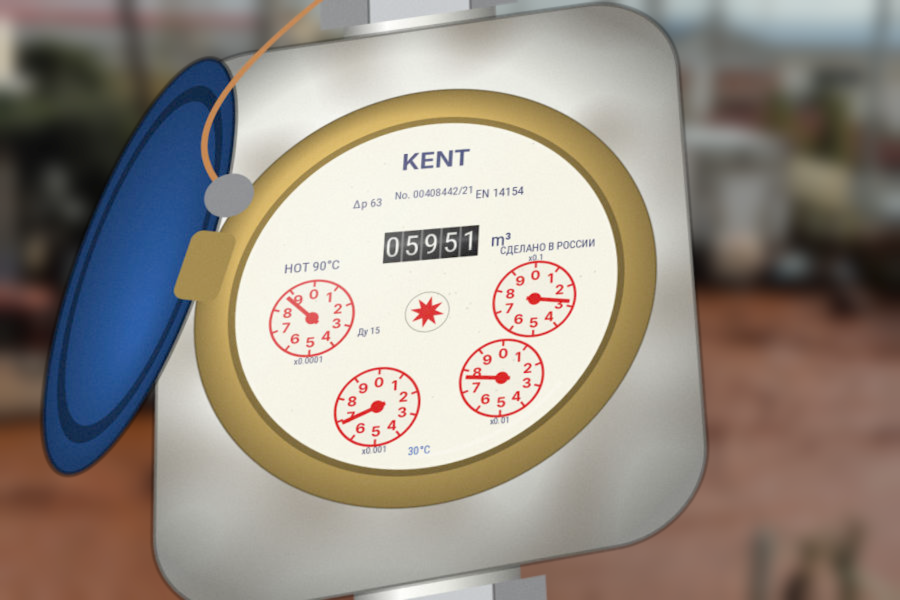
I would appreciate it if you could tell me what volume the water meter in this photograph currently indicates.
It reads 5951.2768 m³
